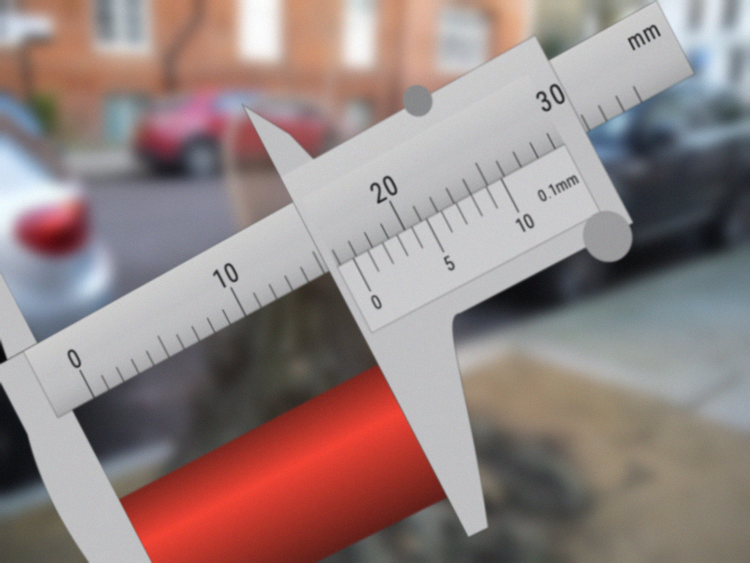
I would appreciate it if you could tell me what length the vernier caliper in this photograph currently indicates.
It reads 16.8 mm
